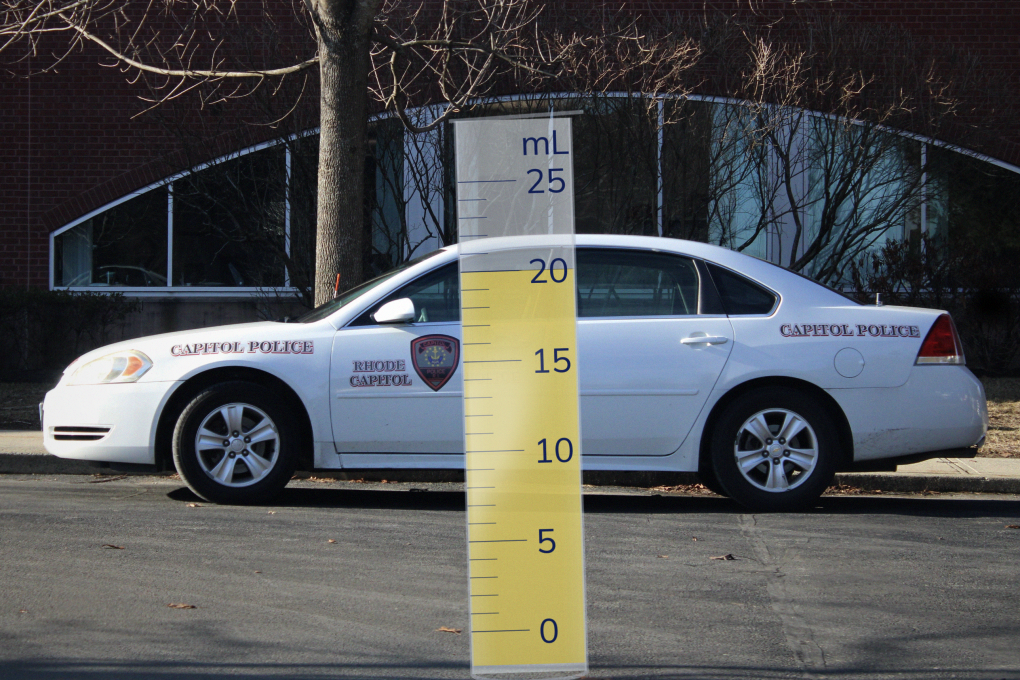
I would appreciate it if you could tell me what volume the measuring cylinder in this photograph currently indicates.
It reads 20 mL
